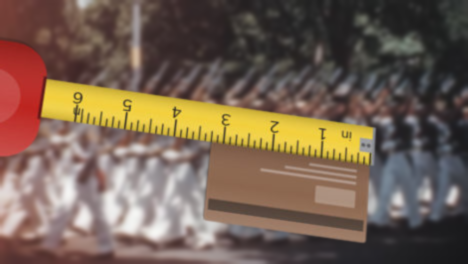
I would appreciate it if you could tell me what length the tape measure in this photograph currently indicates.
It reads 3.25 in
